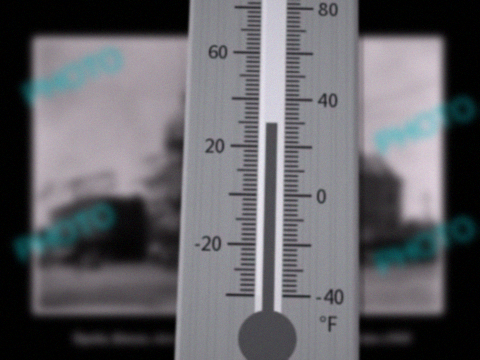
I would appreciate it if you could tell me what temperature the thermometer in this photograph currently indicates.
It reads 30 °F
